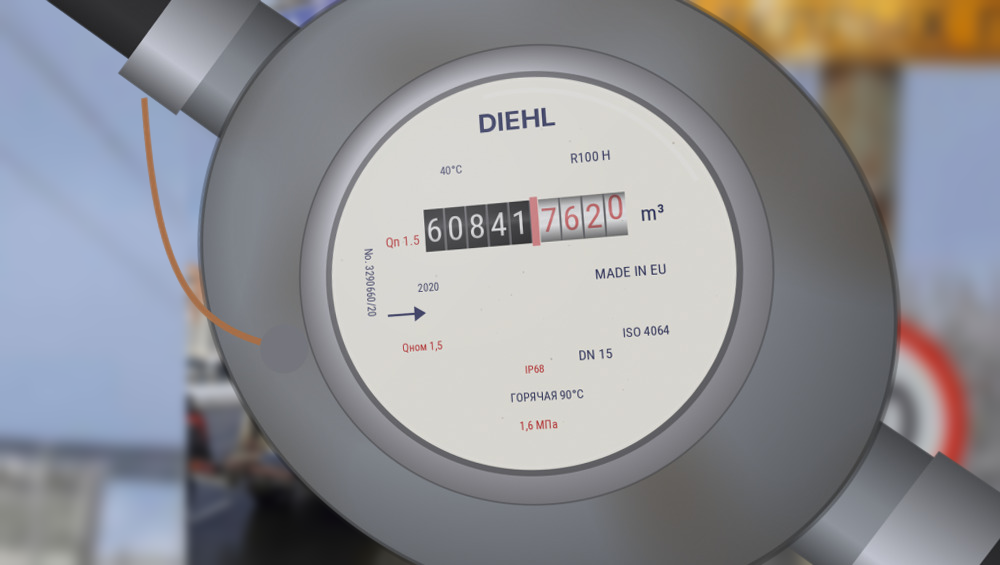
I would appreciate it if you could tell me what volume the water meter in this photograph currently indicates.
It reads 60841.7620 m³
